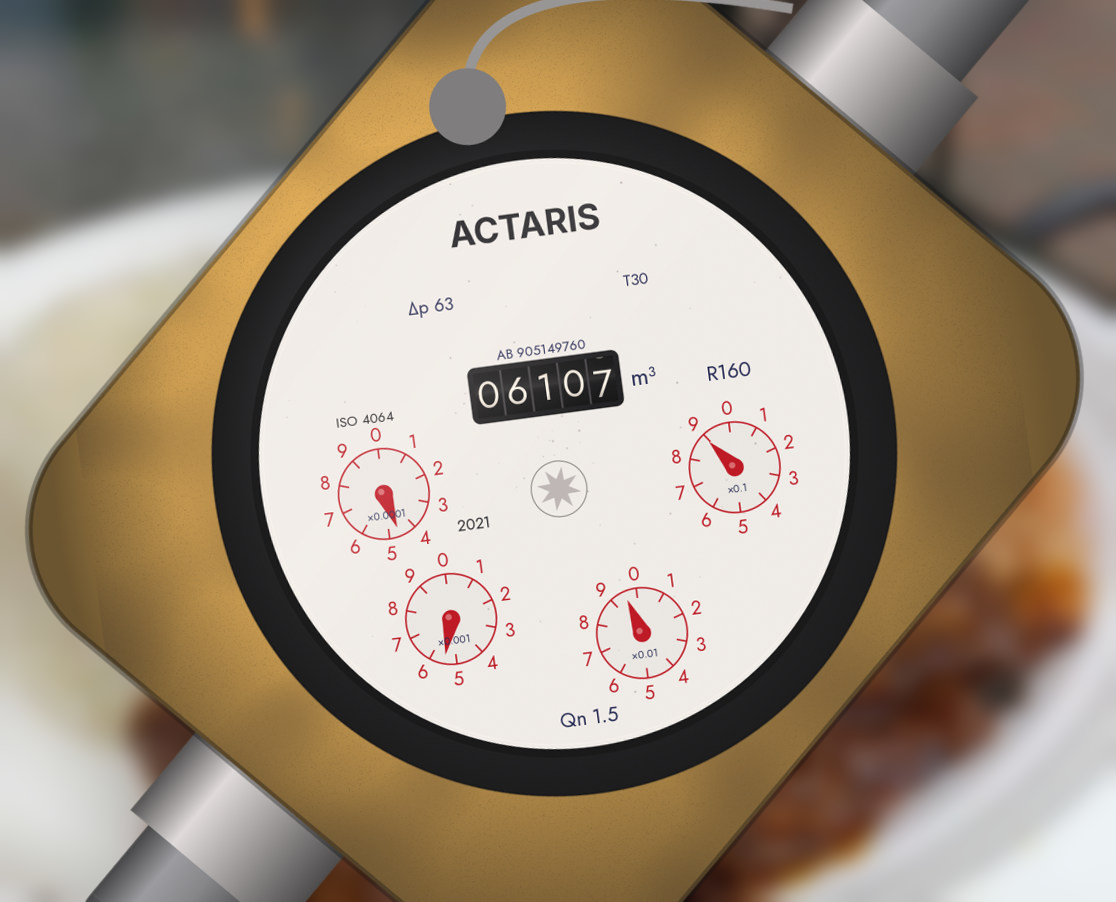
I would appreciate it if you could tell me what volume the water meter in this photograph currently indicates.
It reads 6106.8954 m³
